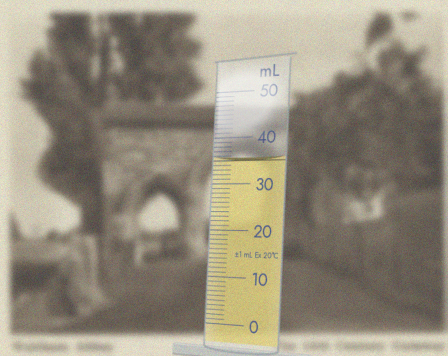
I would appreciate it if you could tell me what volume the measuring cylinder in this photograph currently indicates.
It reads 35 mL
